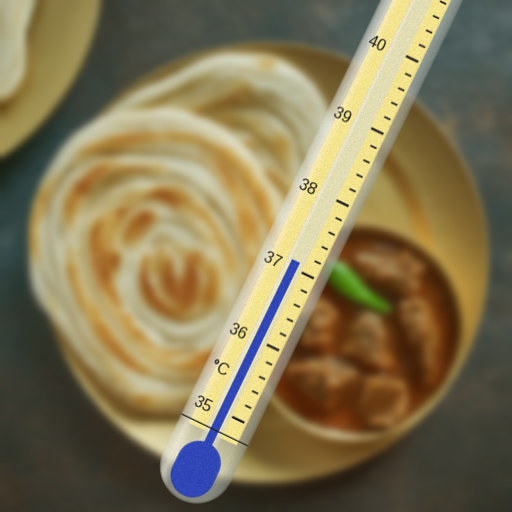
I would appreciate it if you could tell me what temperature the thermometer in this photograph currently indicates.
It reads 37.1 °C
